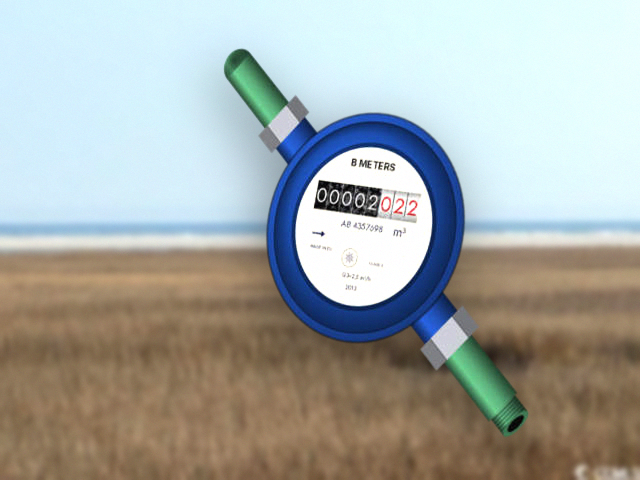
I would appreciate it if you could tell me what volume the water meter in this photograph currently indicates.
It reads 2.022 m³
